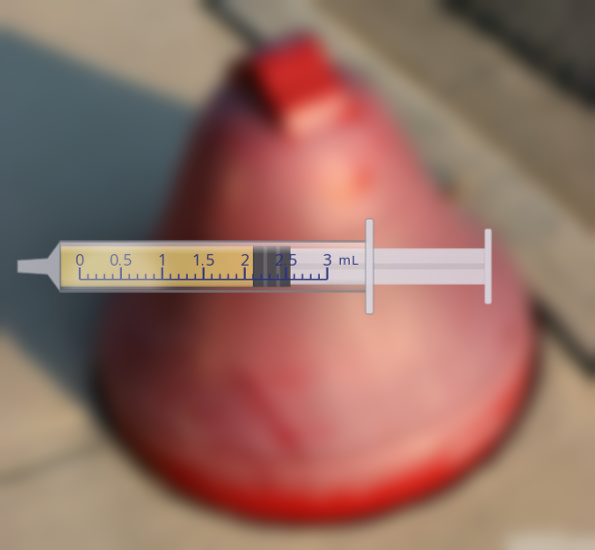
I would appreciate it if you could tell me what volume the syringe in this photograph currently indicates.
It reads 2.1 mL
